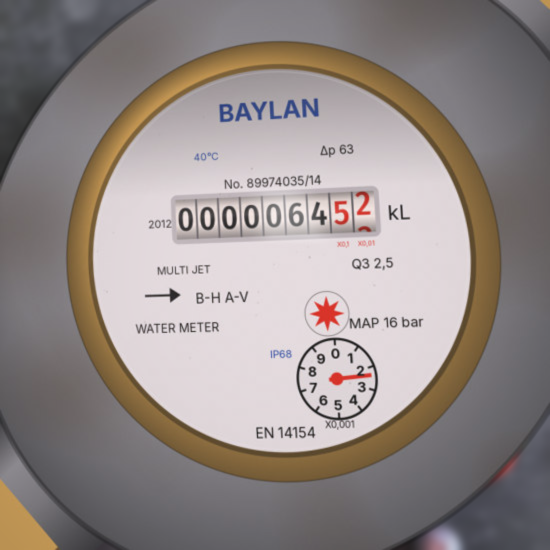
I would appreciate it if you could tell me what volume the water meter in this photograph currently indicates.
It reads 64.522 kL
